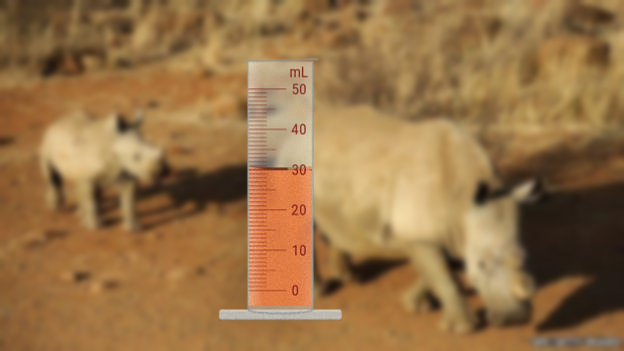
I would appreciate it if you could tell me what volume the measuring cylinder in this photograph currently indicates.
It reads 30 mL
